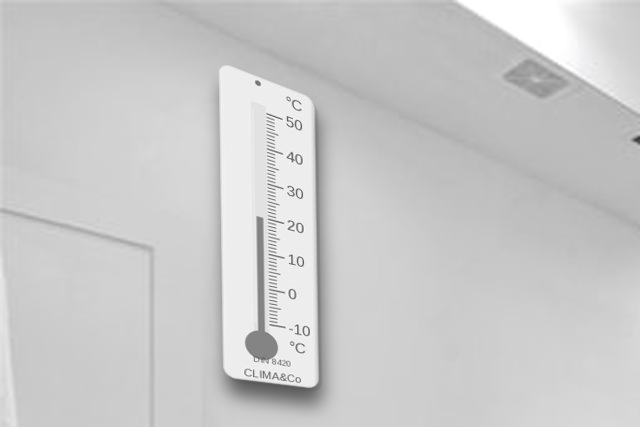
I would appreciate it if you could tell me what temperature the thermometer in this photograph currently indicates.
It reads 20 °C
